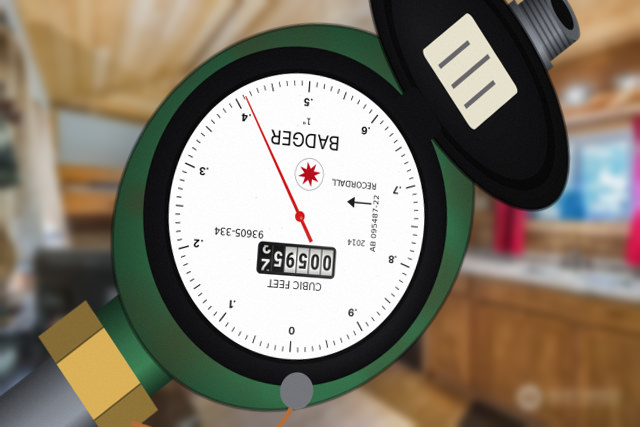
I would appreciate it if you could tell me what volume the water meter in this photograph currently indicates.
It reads 5952.41 ft³
